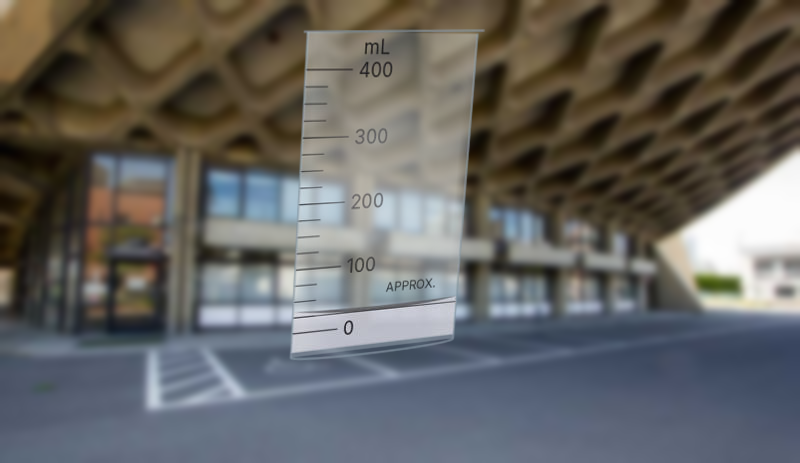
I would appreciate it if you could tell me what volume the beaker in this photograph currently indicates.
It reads 25 mL
